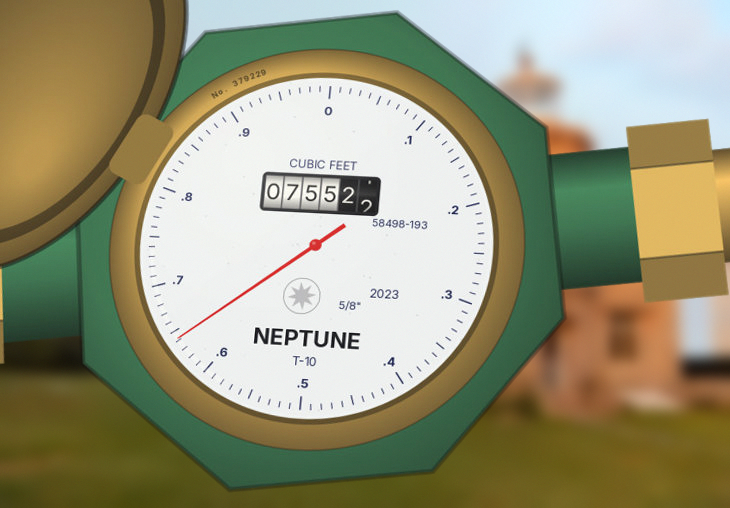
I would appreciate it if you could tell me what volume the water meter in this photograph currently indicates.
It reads 75521.64 ft³
